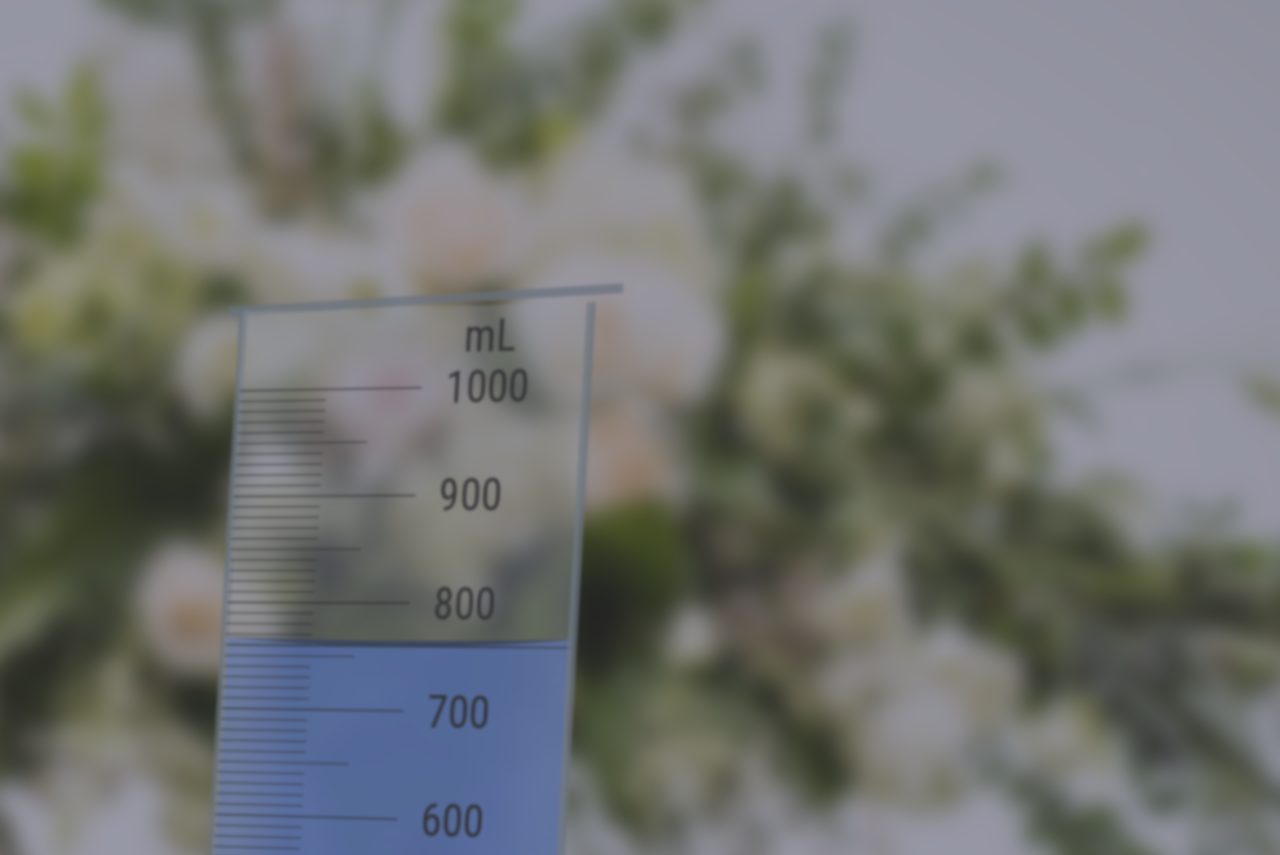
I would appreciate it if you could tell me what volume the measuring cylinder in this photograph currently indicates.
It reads 760 mL
